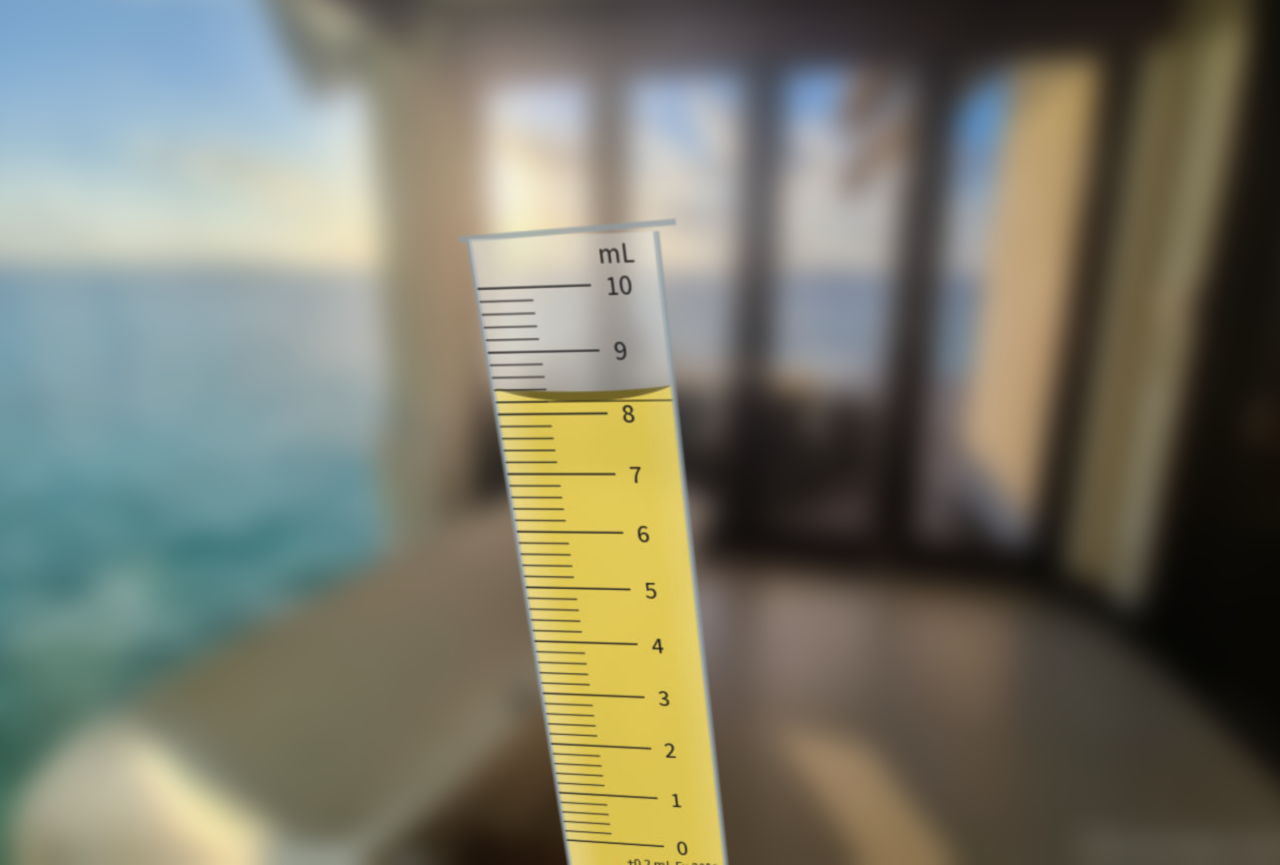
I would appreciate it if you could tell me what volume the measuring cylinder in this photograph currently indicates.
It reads 8.2 mL
